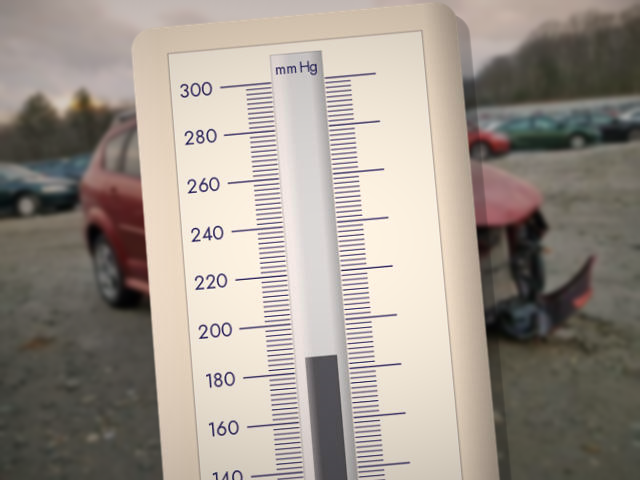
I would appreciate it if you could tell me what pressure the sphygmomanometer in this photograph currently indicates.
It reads 186 mmHg
